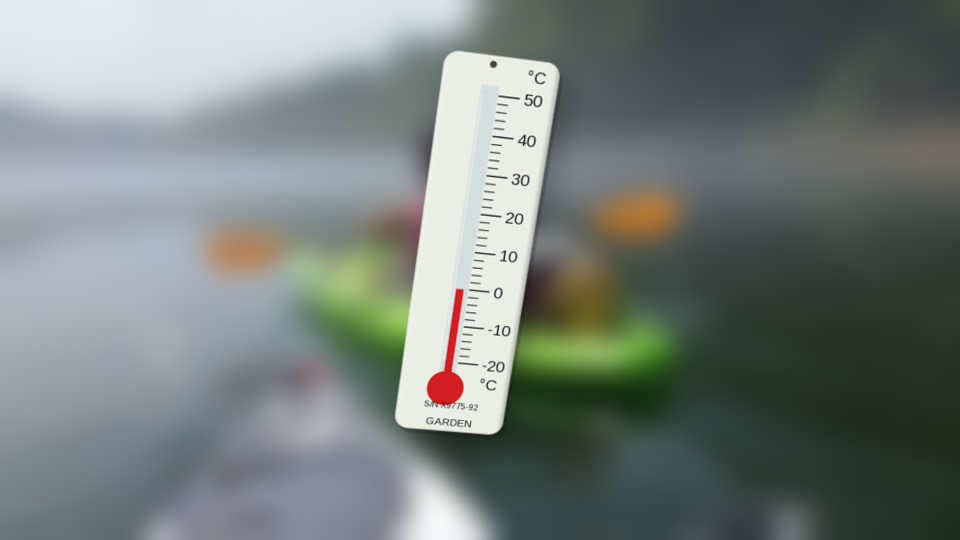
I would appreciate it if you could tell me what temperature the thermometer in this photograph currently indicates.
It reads 0 °C
